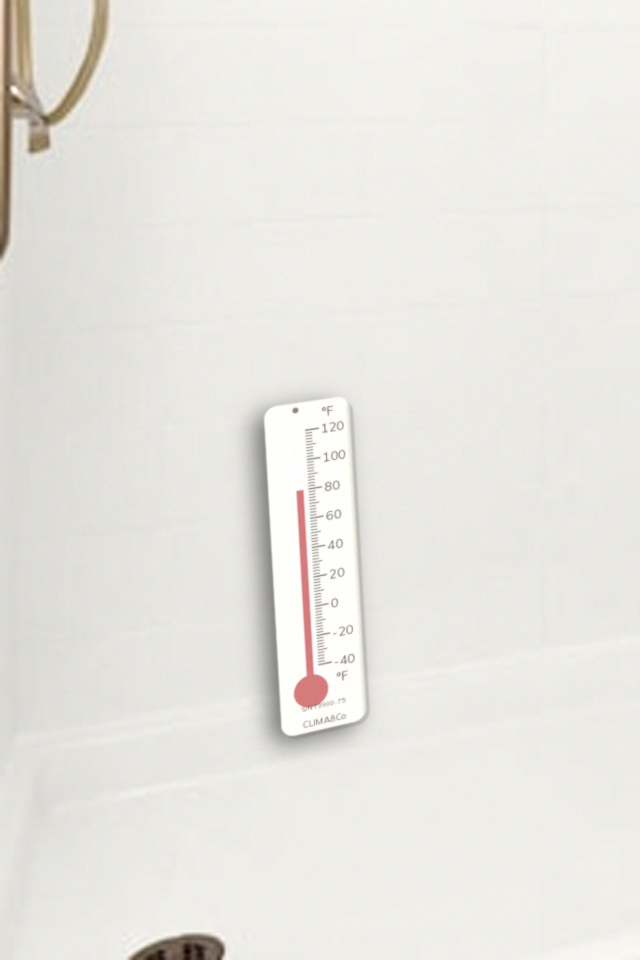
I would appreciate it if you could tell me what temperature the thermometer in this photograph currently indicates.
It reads 80 °F
